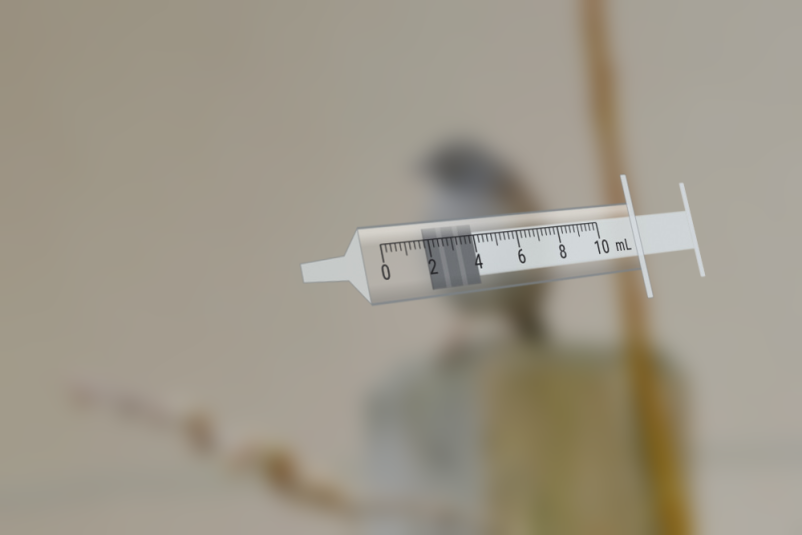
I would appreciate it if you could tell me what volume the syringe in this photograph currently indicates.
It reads 1.8 mL
